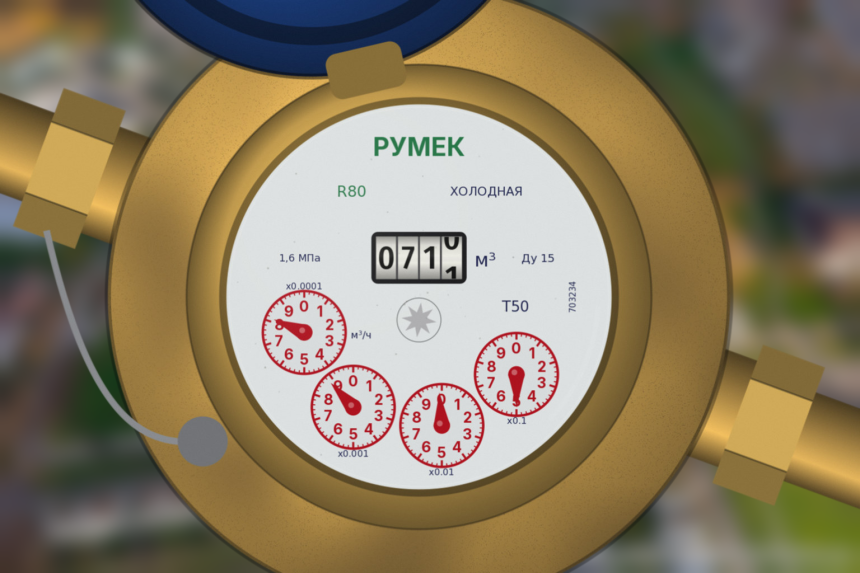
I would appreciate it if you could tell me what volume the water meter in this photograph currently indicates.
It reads 710.4988 m³
